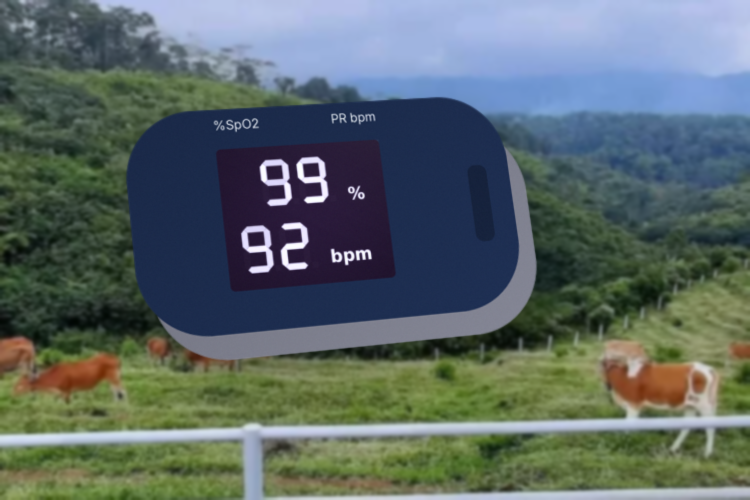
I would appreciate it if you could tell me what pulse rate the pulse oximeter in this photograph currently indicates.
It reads 92 bpm
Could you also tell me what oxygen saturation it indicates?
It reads 99 %
